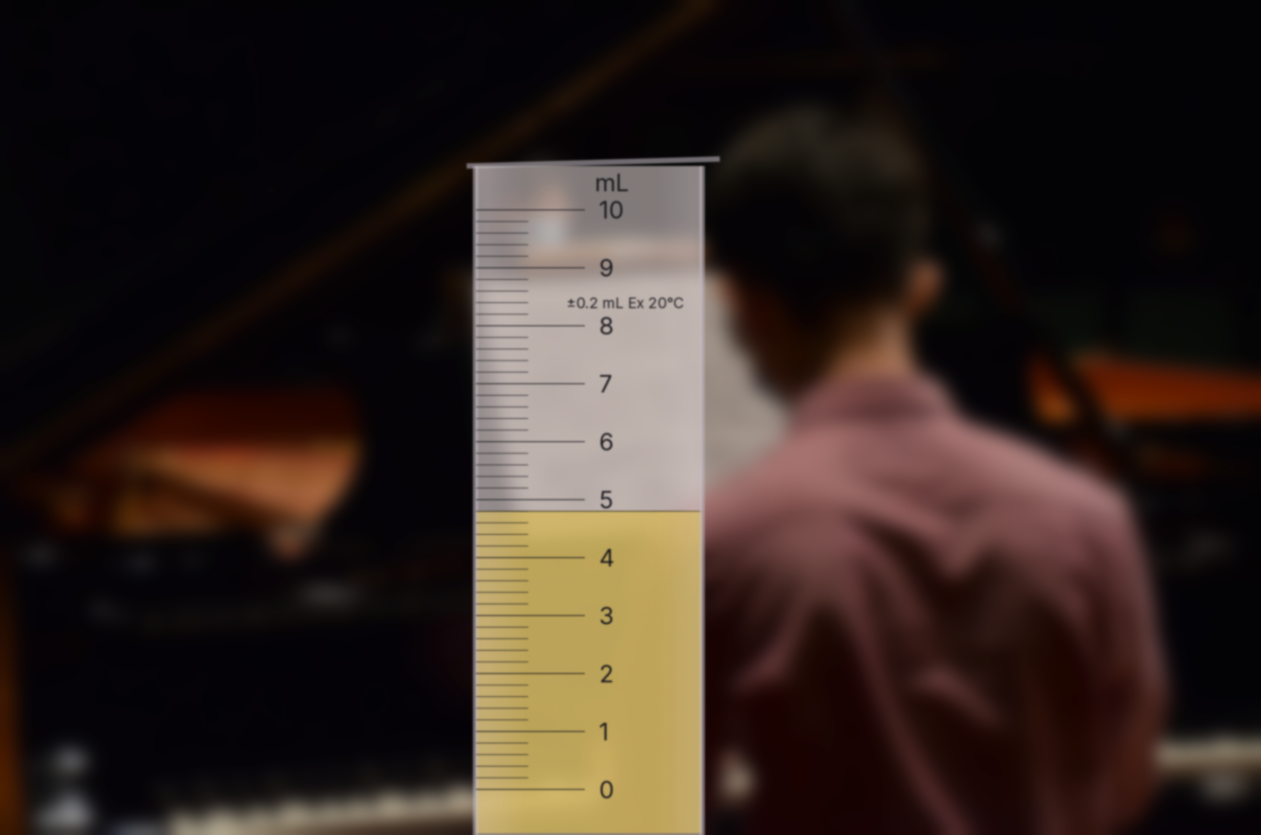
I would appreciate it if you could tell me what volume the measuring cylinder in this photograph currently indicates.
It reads 4.8 mL
